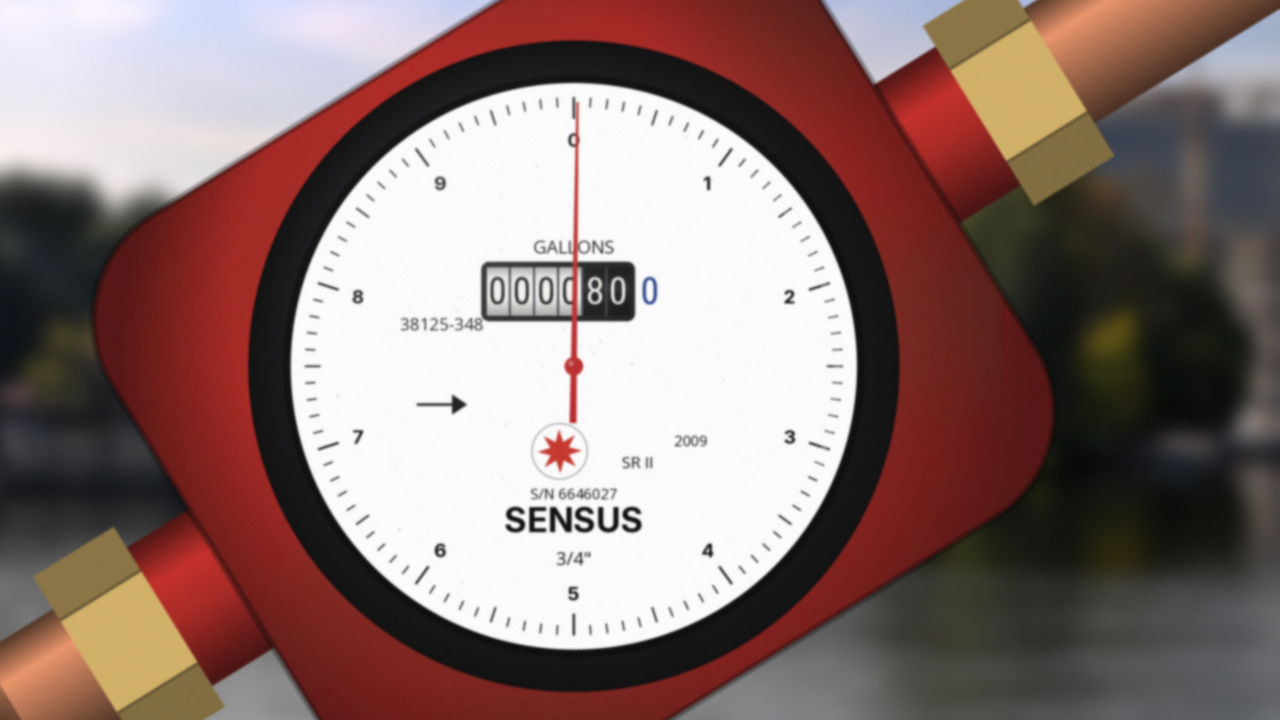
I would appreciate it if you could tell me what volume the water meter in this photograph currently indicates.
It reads 800.0 gal
